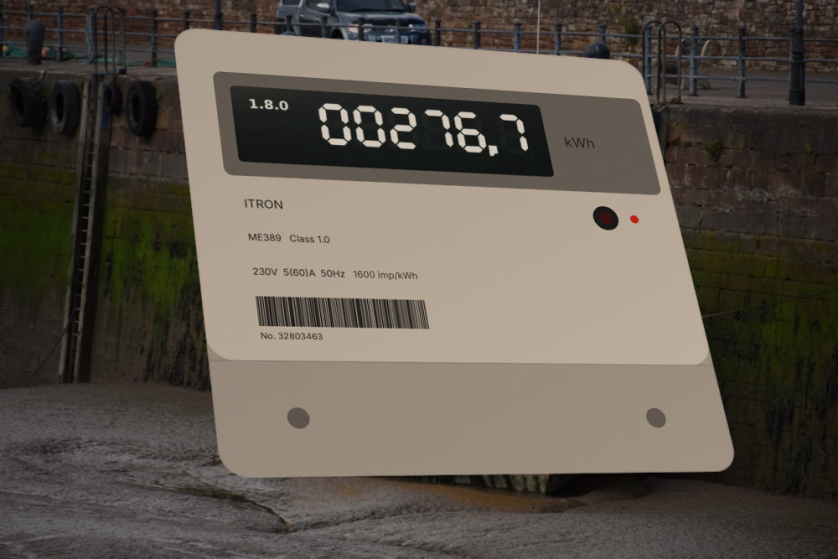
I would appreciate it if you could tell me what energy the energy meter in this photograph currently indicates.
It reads 276.7 kWh
